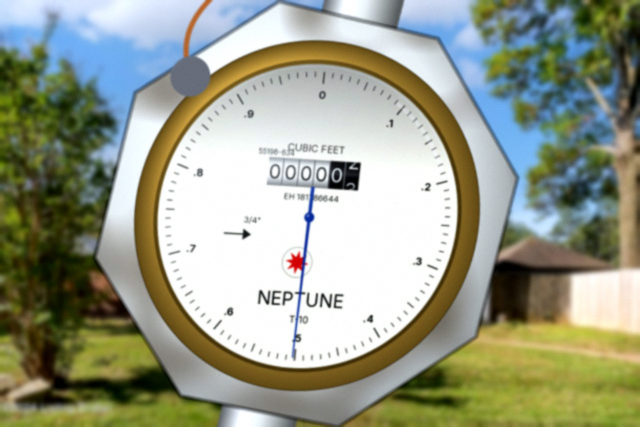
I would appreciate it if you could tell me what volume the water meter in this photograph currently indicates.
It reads 2.50 ft³
